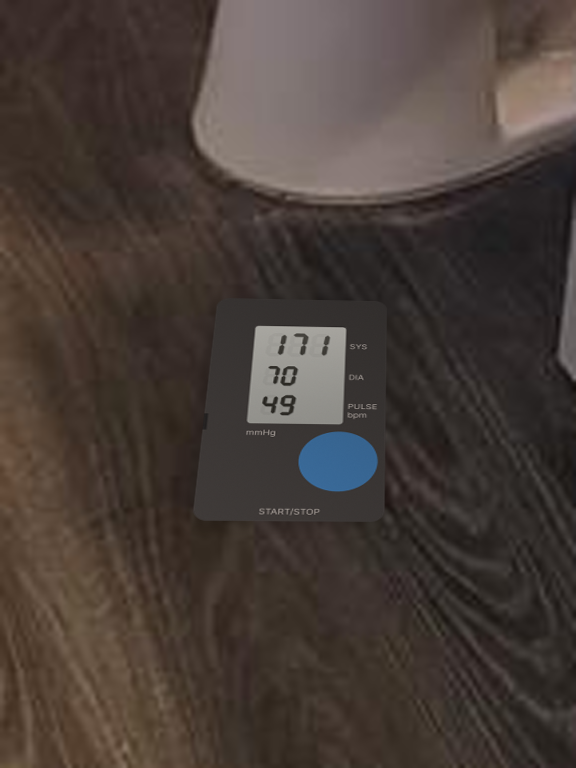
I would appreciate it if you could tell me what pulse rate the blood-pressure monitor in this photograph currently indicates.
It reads 49 bpm
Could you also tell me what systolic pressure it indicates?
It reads 171 mmHg
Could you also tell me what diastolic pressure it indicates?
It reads 70 mmHg
